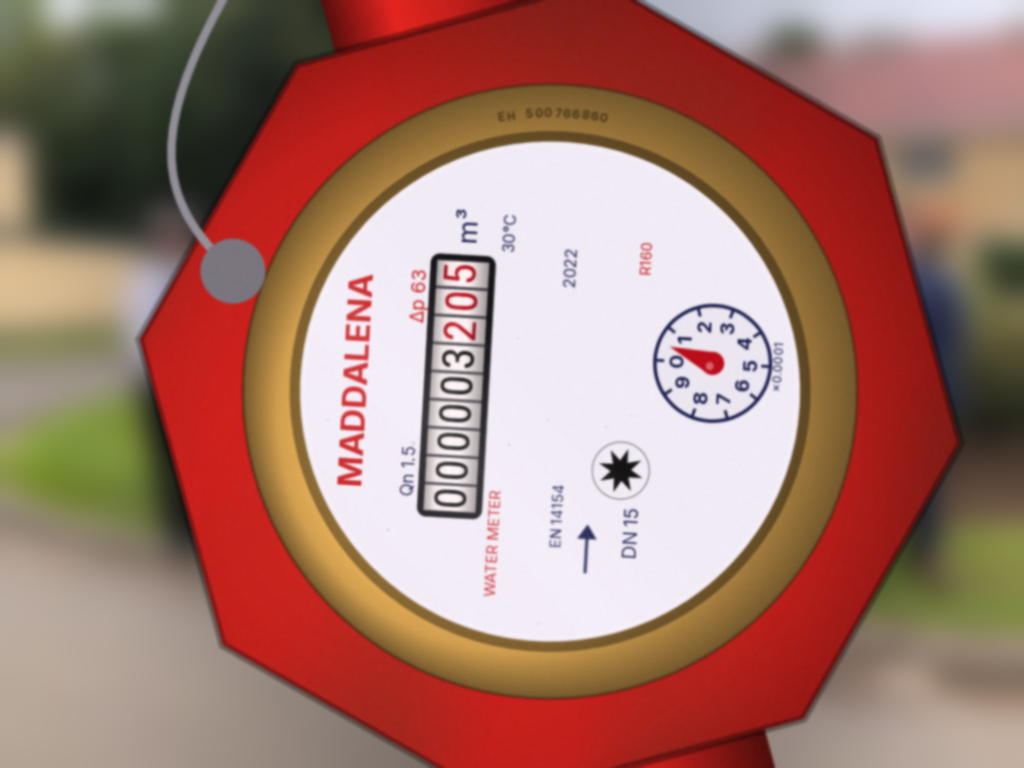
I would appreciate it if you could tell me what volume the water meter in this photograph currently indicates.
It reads 3.2050 m³
